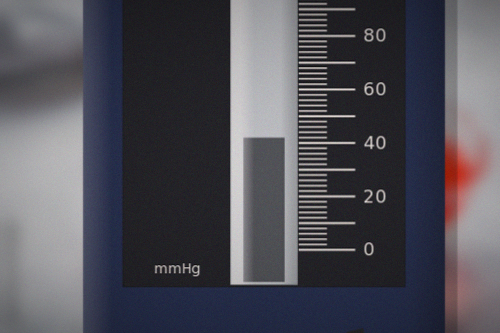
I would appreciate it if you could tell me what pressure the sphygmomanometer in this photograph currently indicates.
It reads 42 mmHg
